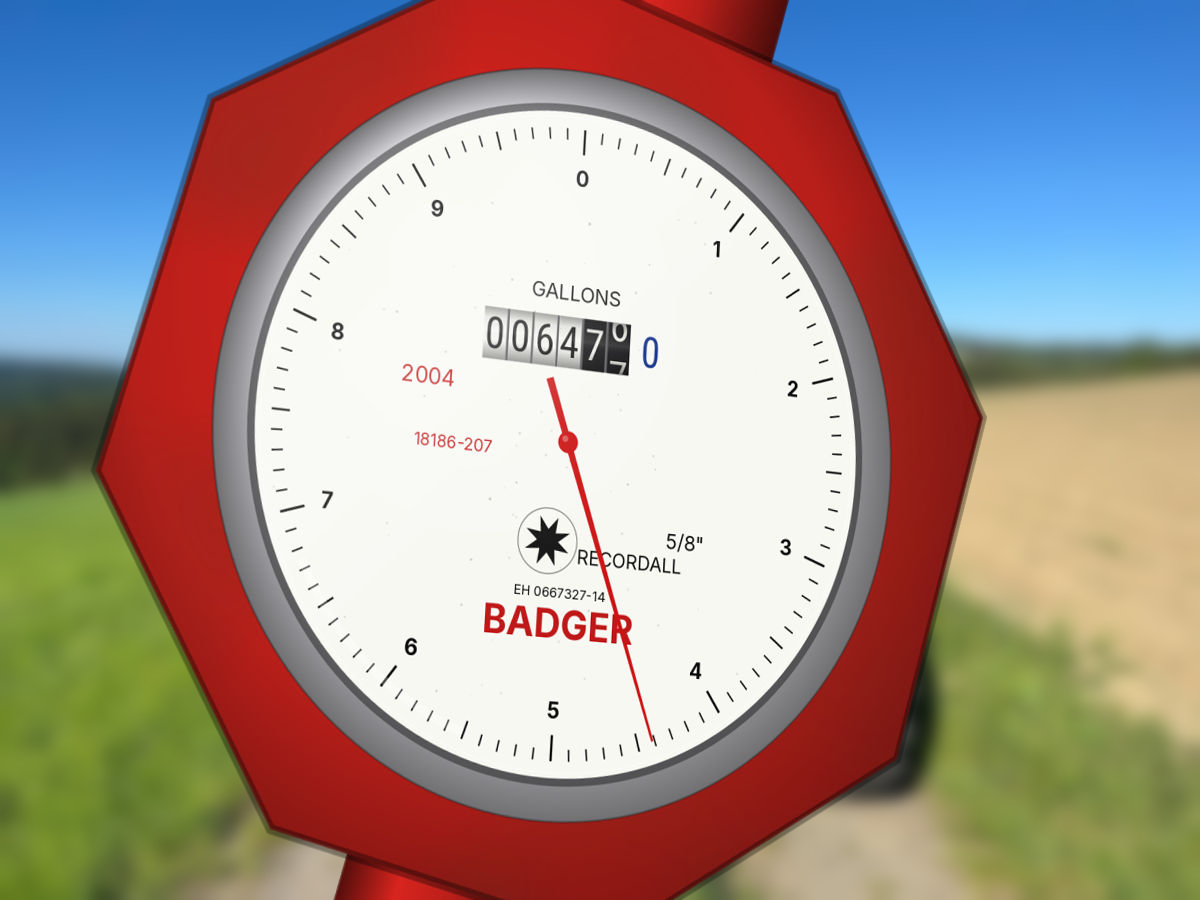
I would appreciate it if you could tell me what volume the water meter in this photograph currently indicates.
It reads 64764.4 gal
